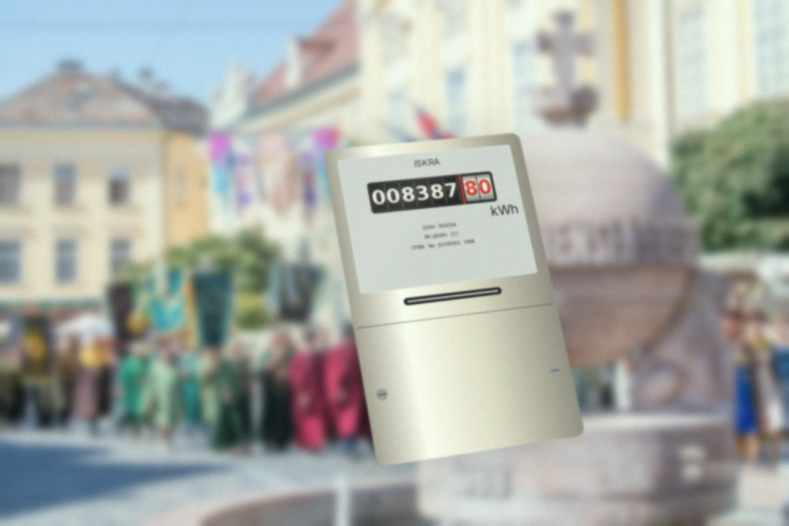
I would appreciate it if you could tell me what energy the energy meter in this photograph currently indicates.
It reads 8387.80 kWh
